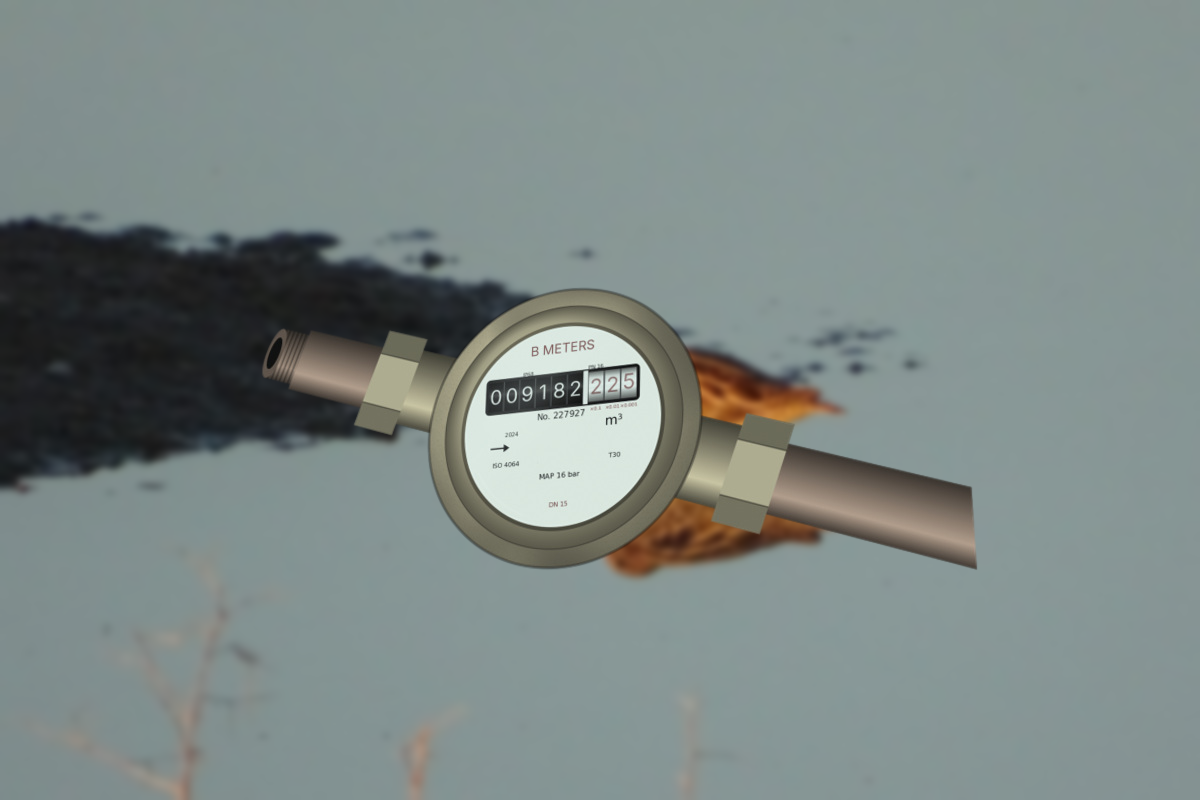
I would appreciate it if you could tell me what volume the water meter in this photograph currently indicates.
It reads 9182.225 m³
